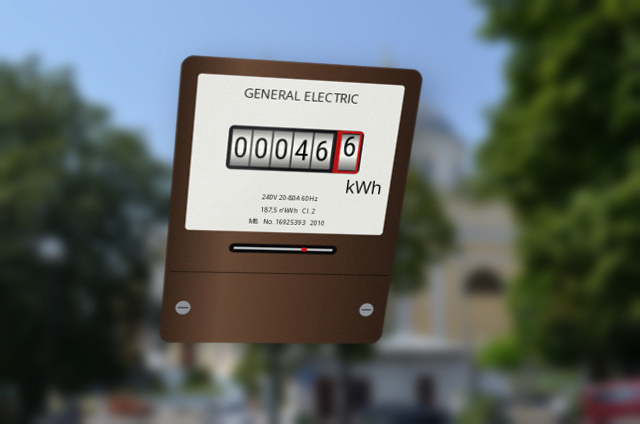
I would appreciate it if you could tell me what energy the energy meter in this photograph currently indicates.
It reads 46.6 kWh
